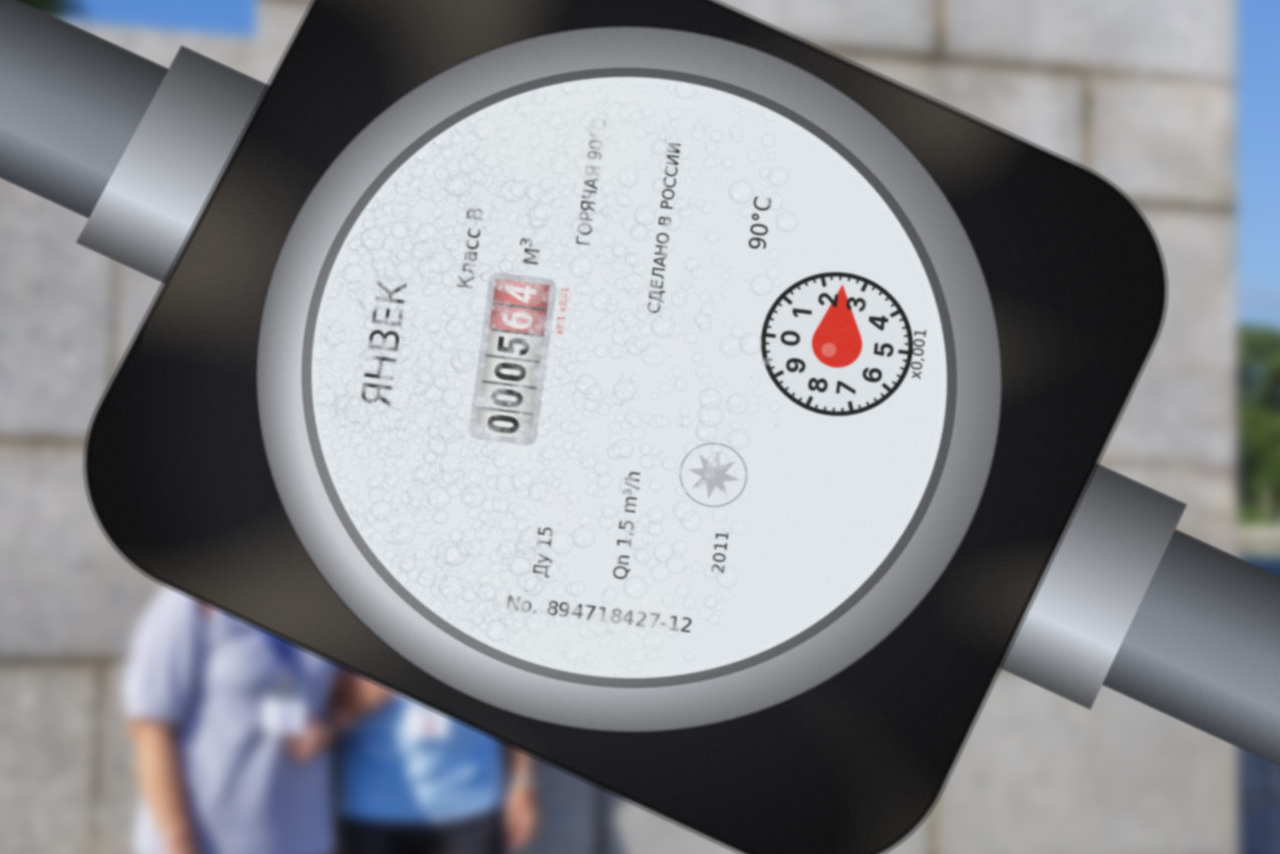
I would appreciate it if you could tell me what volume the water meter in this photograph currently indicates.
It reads 5.642 m³
